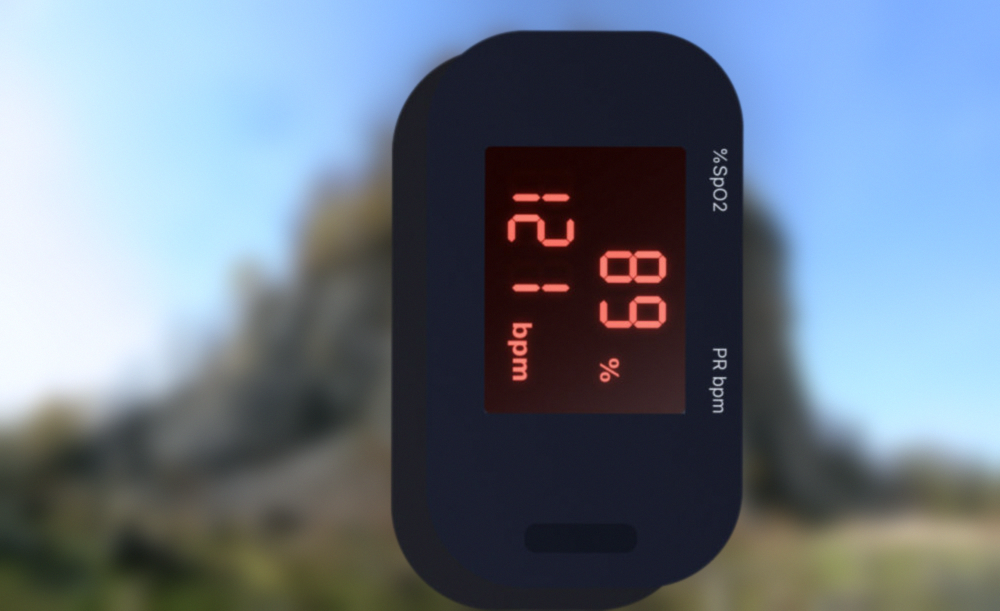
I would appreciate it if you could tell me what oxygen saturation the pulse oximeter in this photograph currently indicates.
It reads 89 %
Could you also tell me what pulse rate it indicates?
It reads 121 bpm
